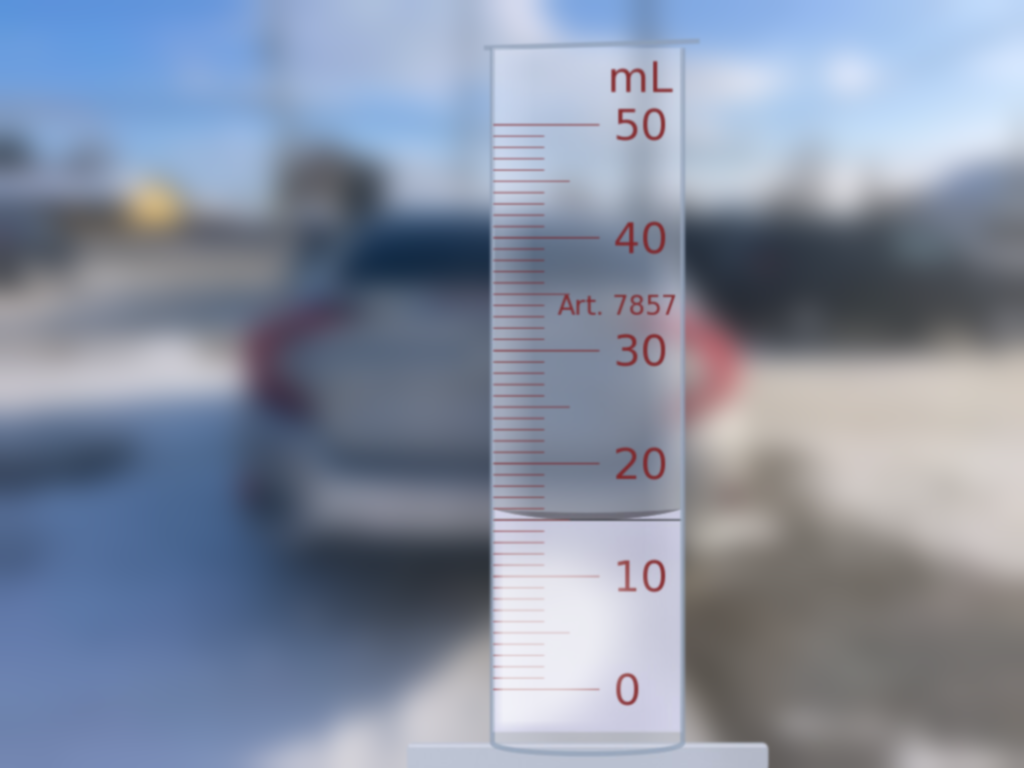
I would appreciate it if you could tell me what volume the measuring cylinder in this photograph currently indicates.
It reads 15 mL
